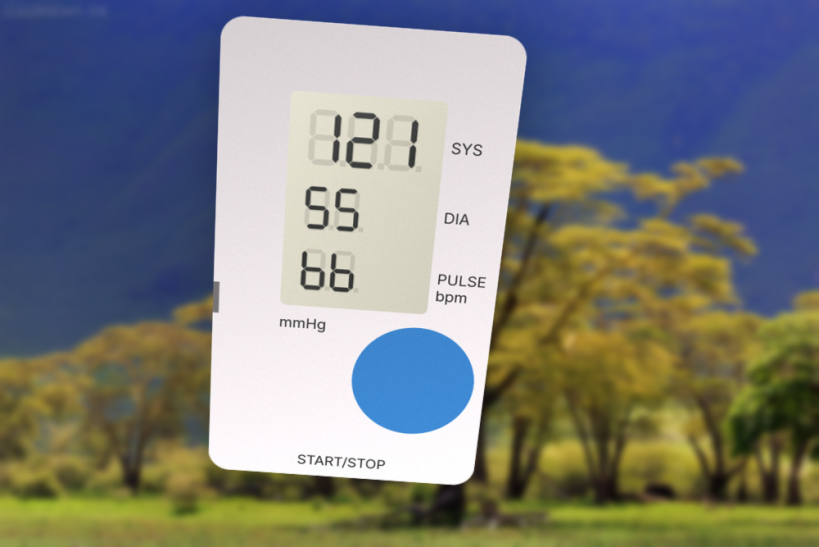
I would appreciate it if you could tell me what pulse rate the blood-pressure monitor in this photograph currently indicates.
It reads 66 bpm
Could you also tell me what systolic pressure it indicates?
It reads 121 mmHg
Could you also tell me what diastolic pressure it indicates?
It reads 55 mmHg
